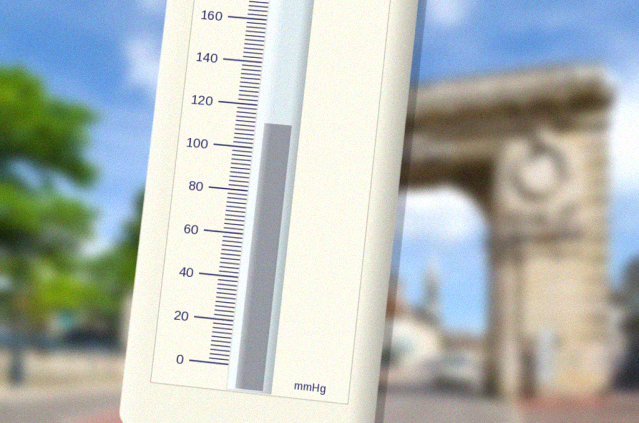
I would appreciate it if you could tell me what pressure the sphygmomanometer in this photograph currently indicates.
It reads 112 mmHg
